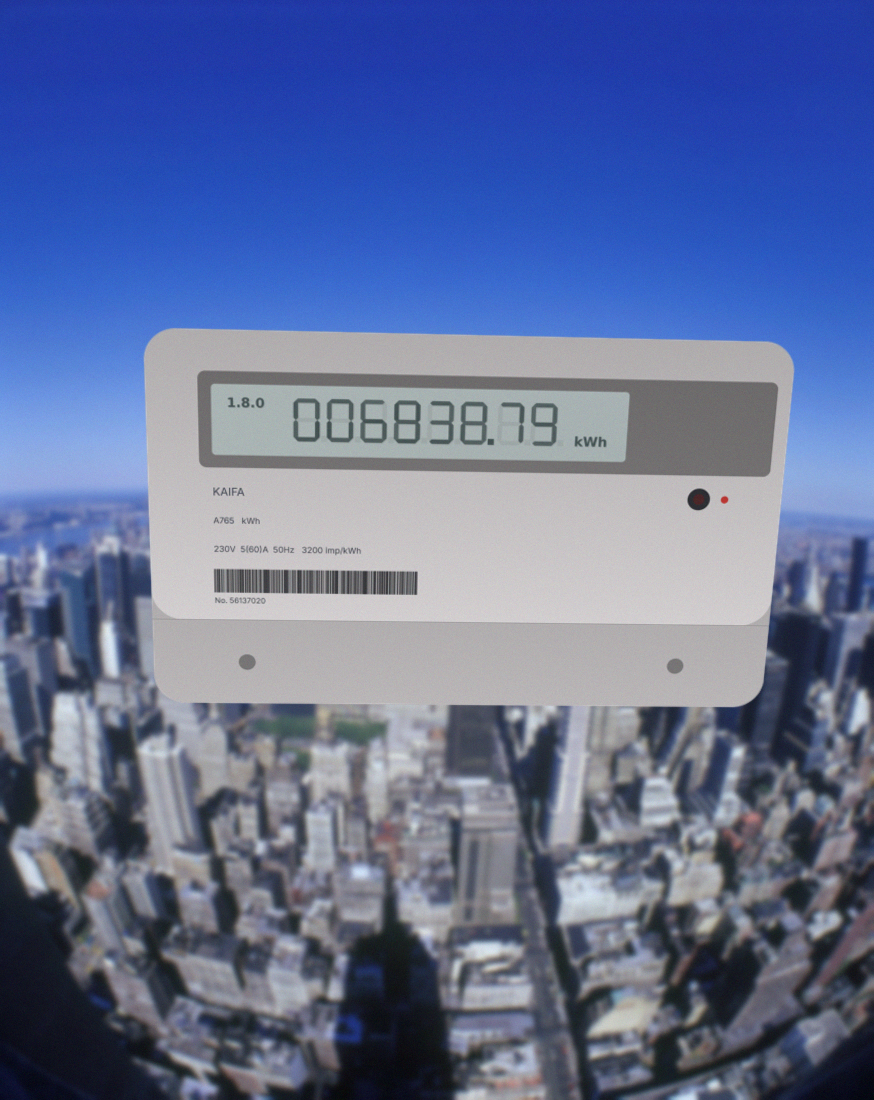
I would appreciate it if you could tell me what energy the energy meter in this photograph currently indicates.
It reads 6838.79 kWh
